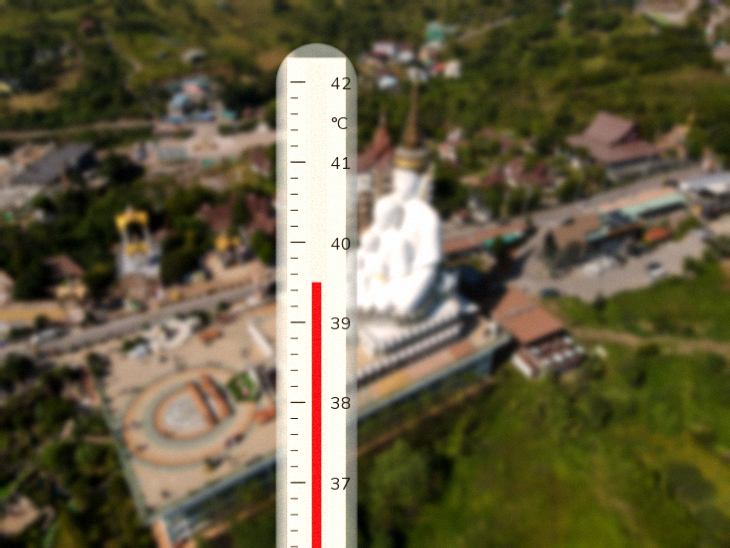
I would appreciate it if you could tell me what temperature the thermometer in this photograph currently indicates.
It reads 39.5 °C
